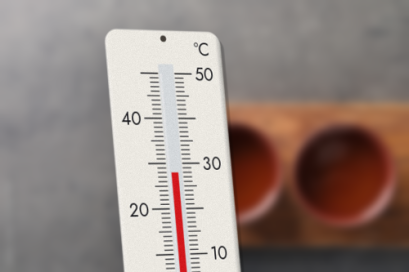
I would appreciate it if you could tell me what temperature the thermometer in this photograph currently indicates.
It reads 28 °C
